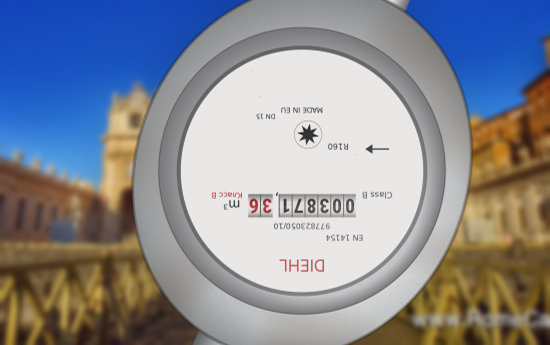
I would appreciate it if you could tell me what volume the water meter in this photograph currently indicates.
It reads 3871.36 m³
